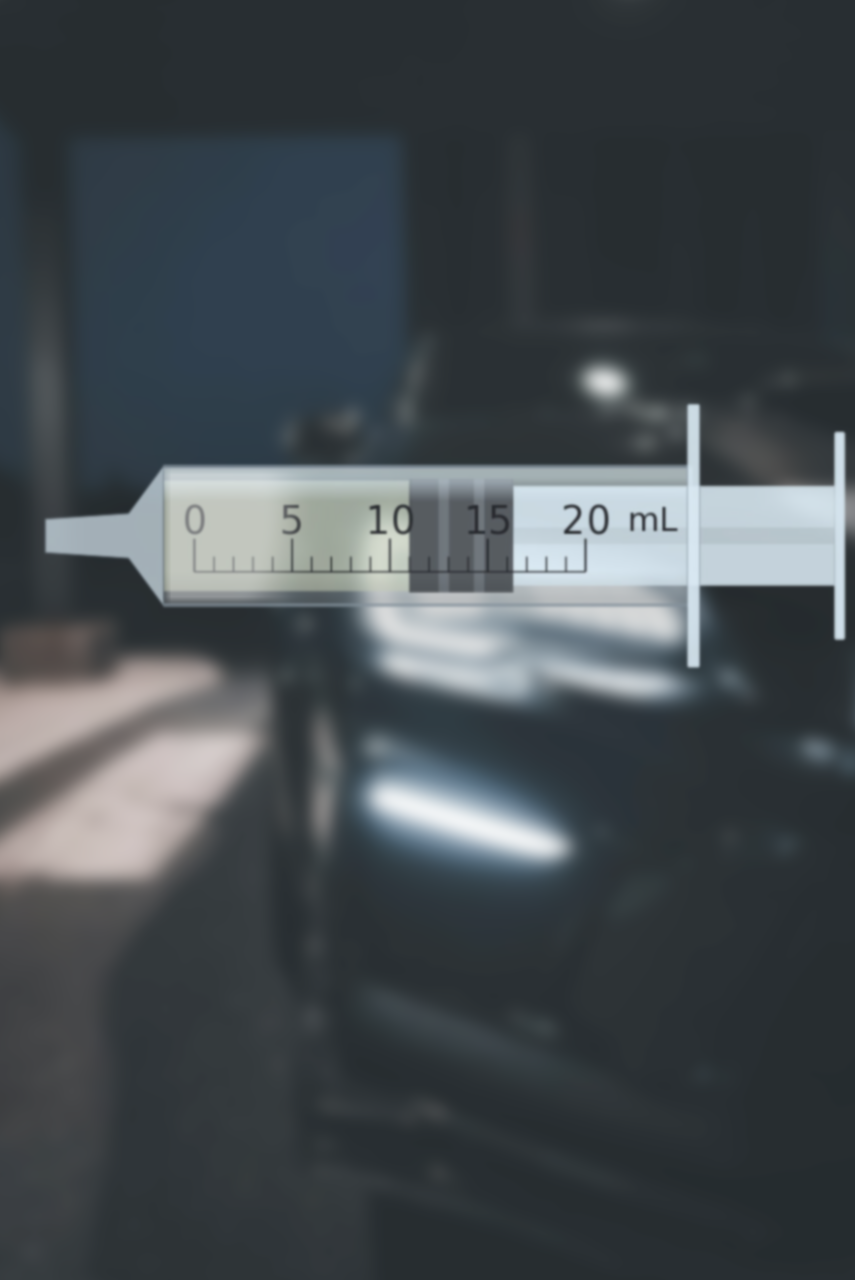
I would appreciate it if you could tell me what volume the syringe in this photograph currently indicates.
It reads 11 mL
